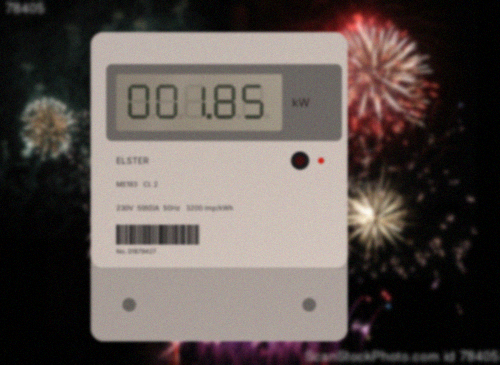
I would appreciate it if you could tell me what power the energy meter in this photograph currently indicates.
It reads 1.85 kW
